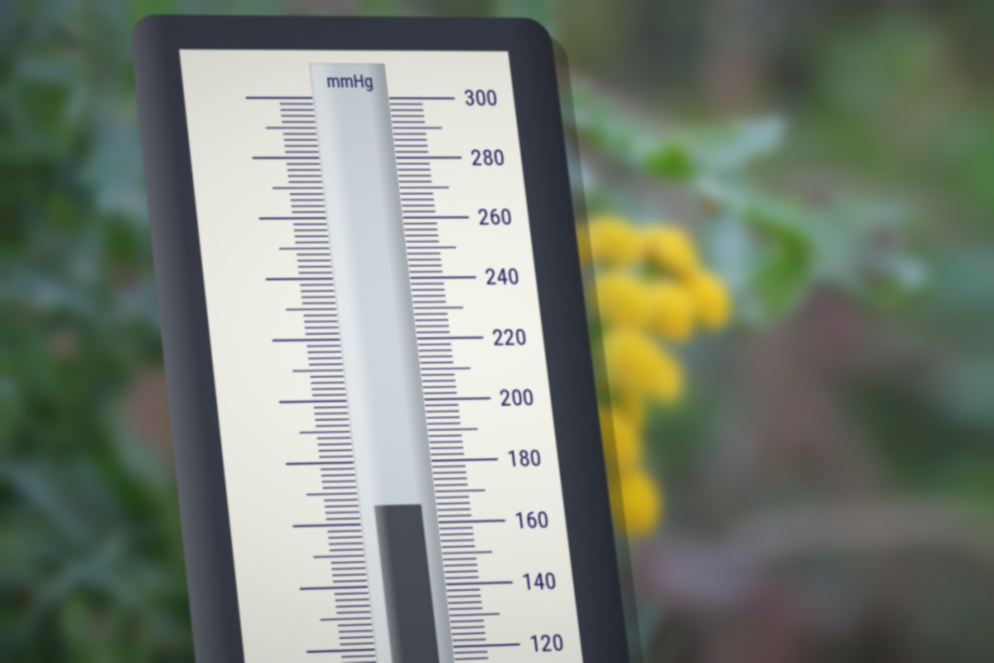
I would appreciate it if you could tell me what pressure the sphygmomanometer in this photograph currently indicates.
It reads 166 mmHg
